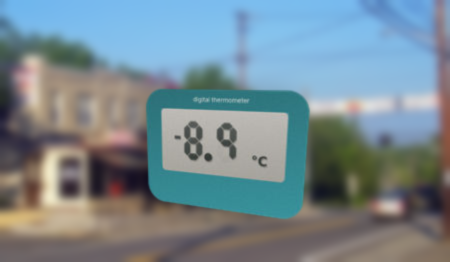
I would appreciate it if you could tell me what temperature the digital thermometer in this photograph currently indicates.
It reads -8.9 °C
